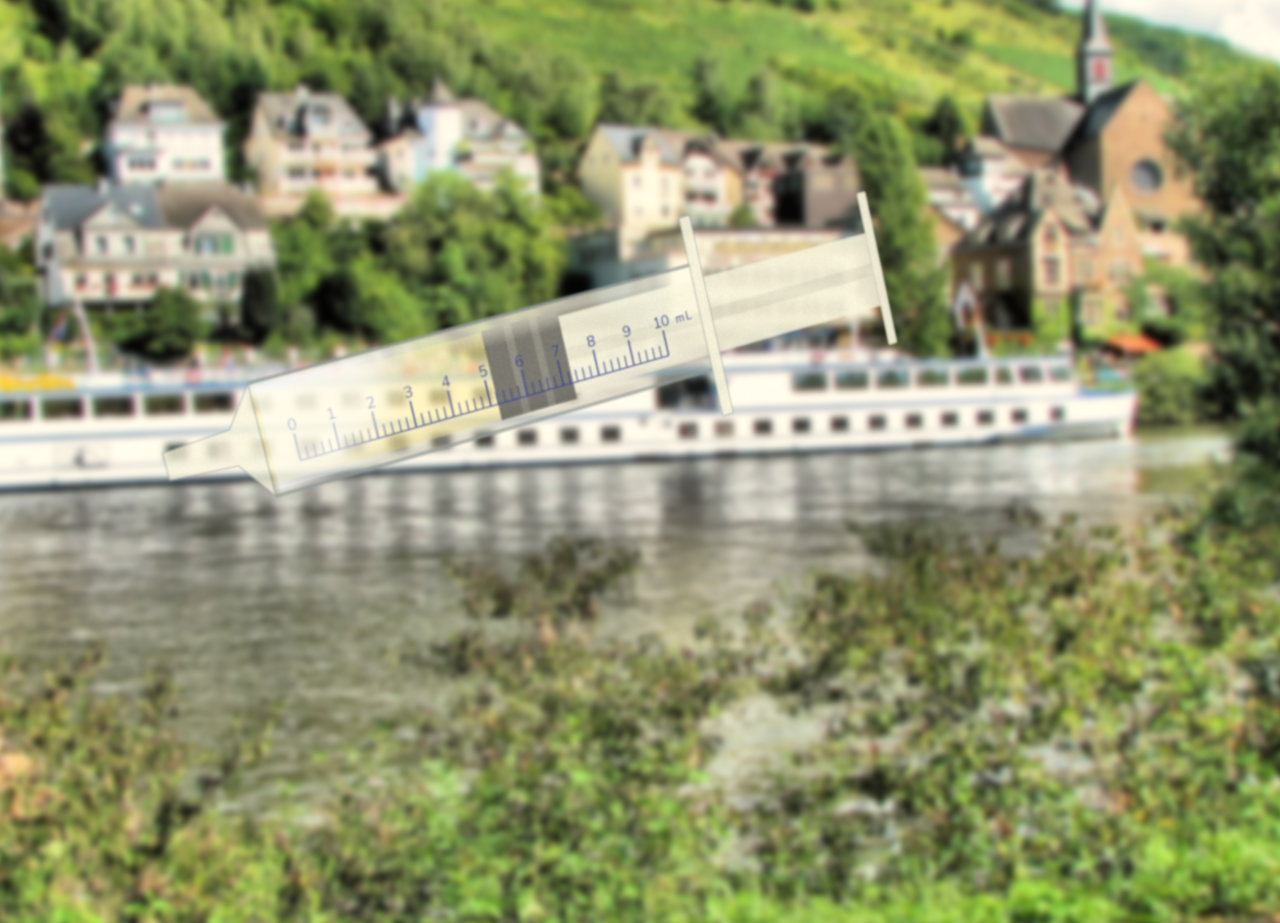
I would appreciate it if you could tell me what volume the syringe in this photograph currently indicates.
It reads 5.2 mL
